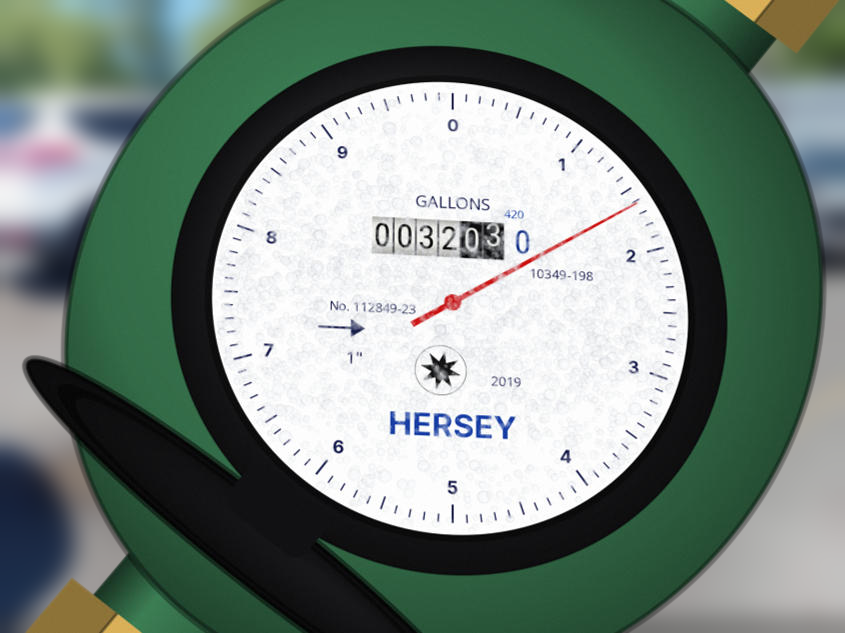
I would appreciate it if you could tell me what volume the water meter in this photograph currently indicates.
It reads 32031.6 gal
